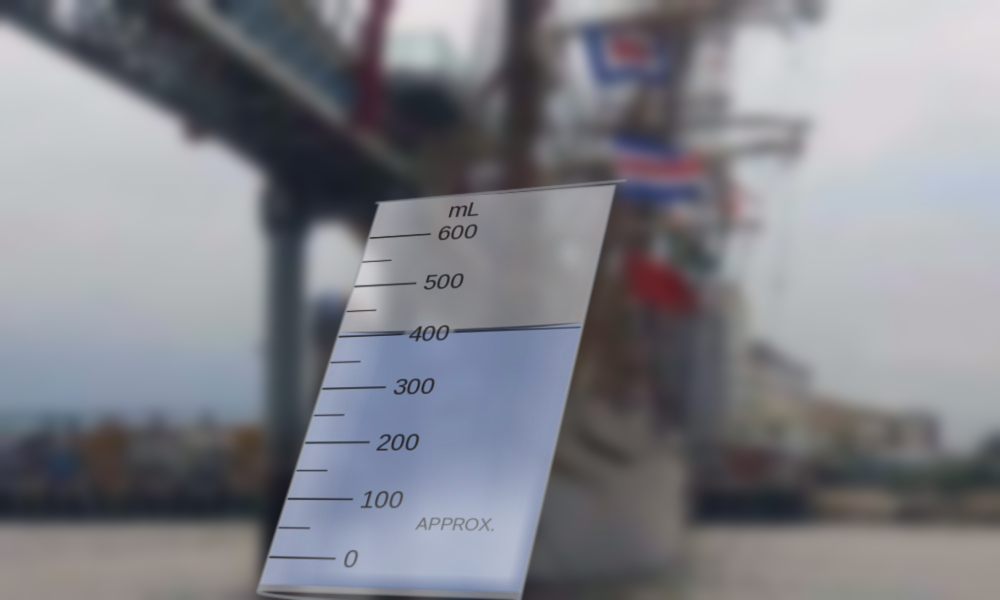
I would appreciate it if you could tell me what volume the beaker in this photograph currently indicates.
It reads 400 mL
